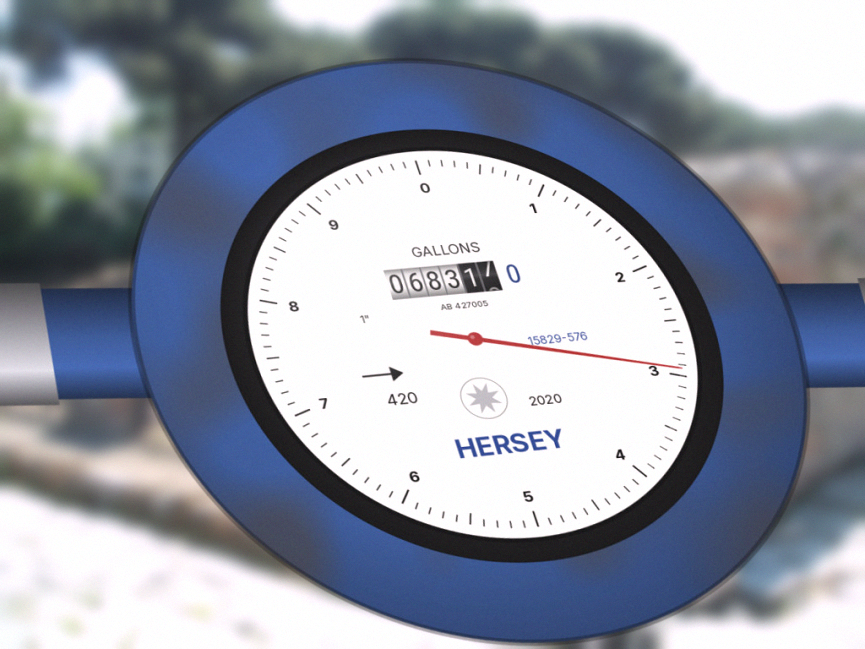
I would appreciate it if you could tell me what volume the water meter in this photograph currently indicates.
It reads 683172.9 gal
